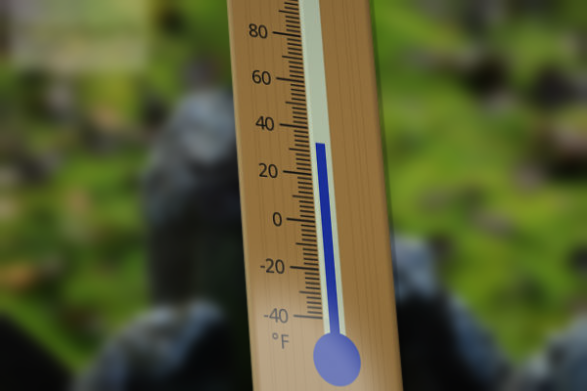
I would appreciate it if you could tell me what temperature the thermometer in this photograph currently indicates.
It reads 34 °F
